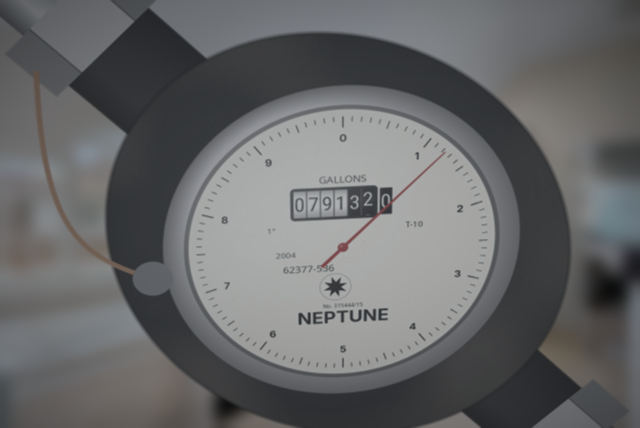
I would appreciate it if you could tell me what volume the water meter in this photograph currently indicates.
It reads 791321.2 gal
